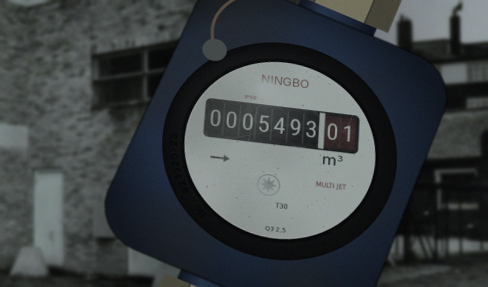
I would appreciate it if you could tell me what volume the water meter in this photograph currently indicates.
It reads 5493.01 m³
